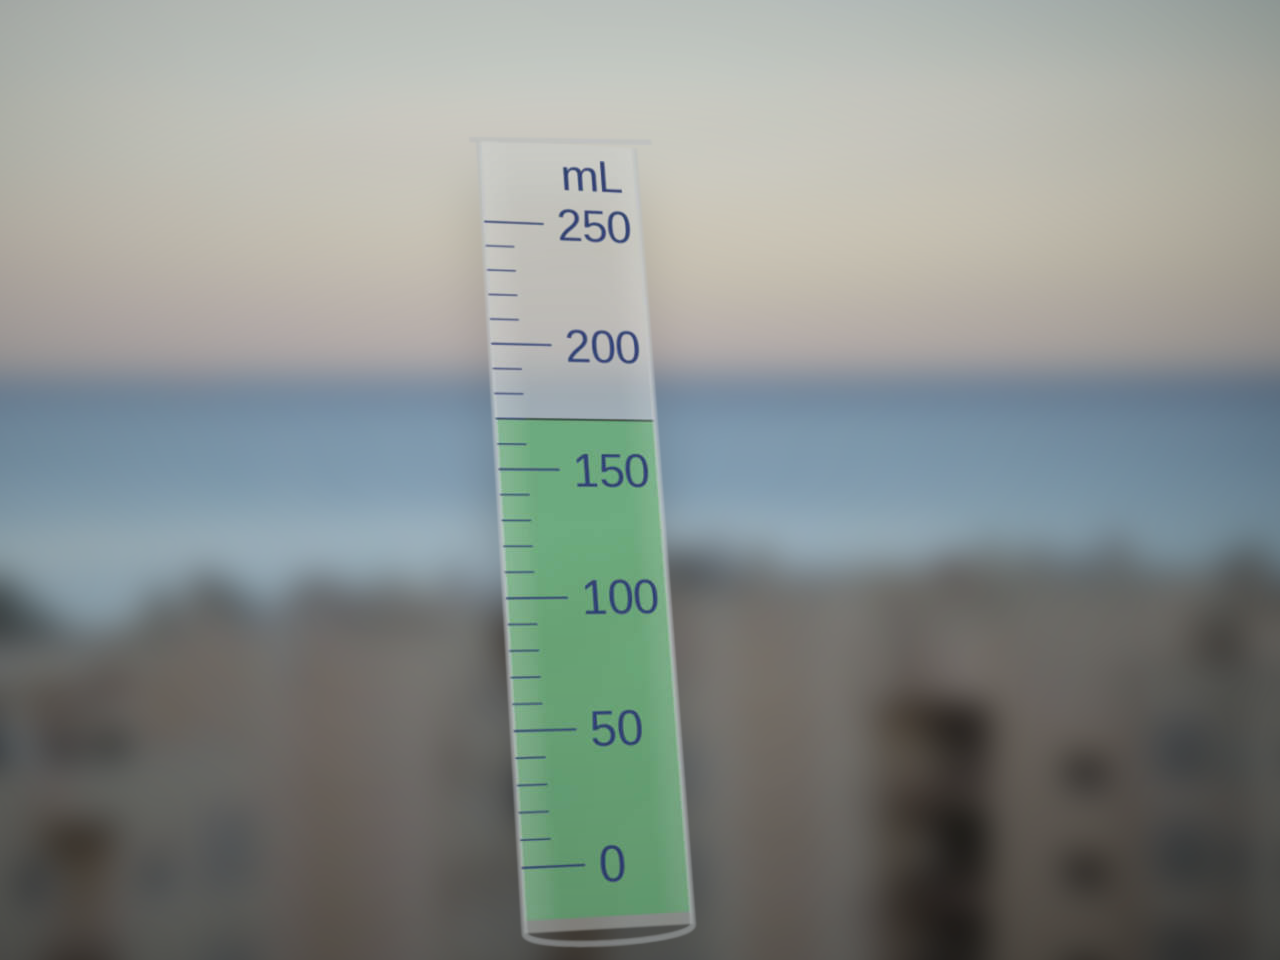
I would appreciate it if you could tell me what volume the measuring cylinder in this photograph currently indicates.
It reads 170 mL
